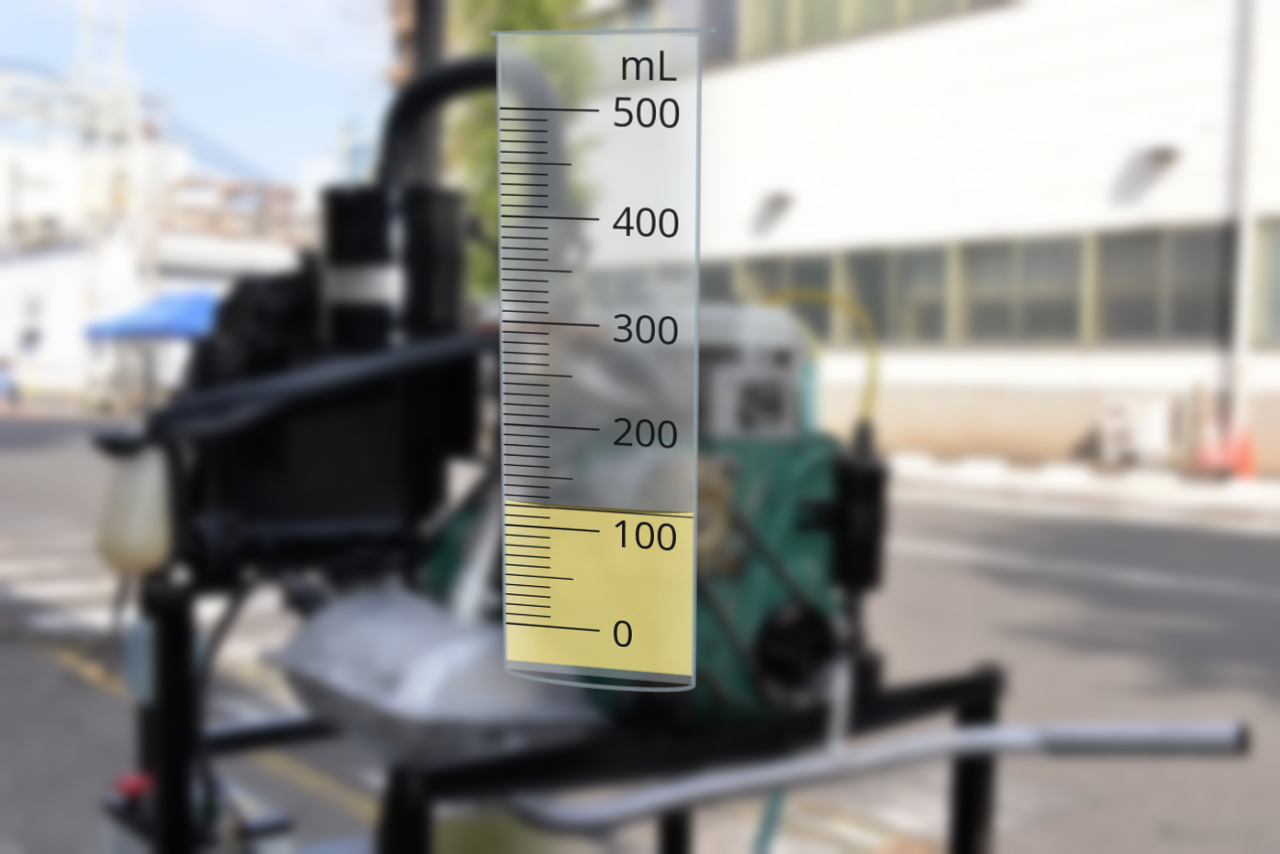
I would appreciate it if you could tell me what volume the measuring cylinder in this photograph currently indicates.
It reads 120 mL
